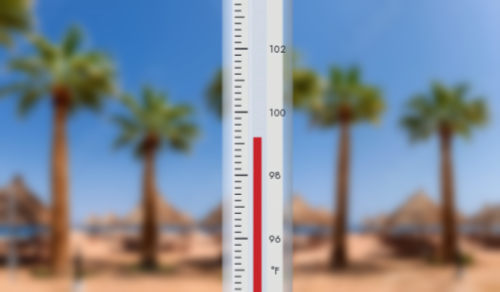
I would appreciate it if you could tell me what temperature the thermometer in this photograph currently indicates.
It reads 99.2 °F
